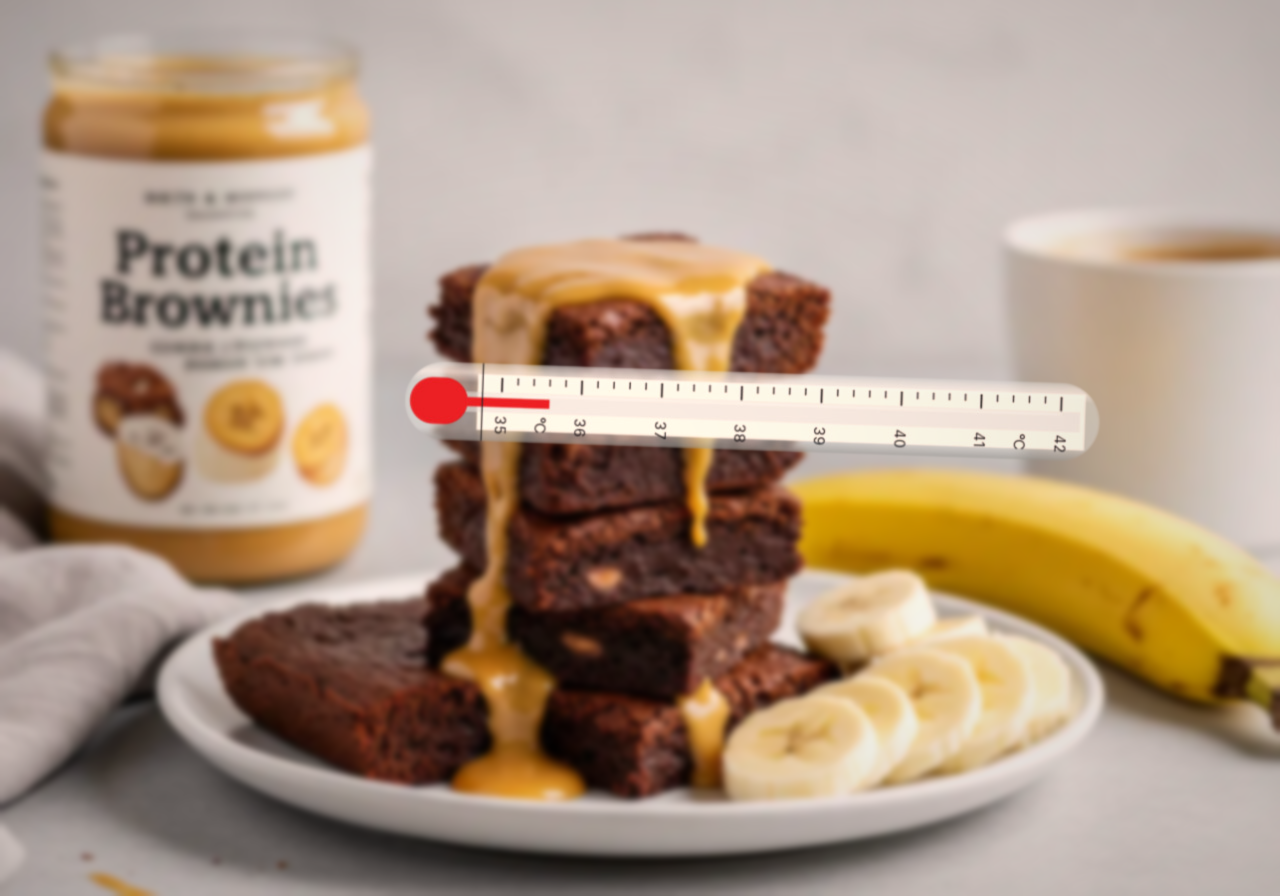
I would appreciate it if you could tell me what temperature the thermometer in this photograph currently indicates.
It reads 35.6 °C
